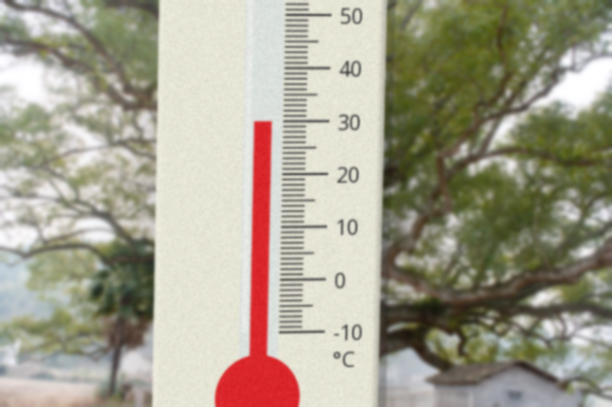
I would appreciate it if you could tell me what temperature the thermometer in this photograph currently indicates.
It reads 30 °C
